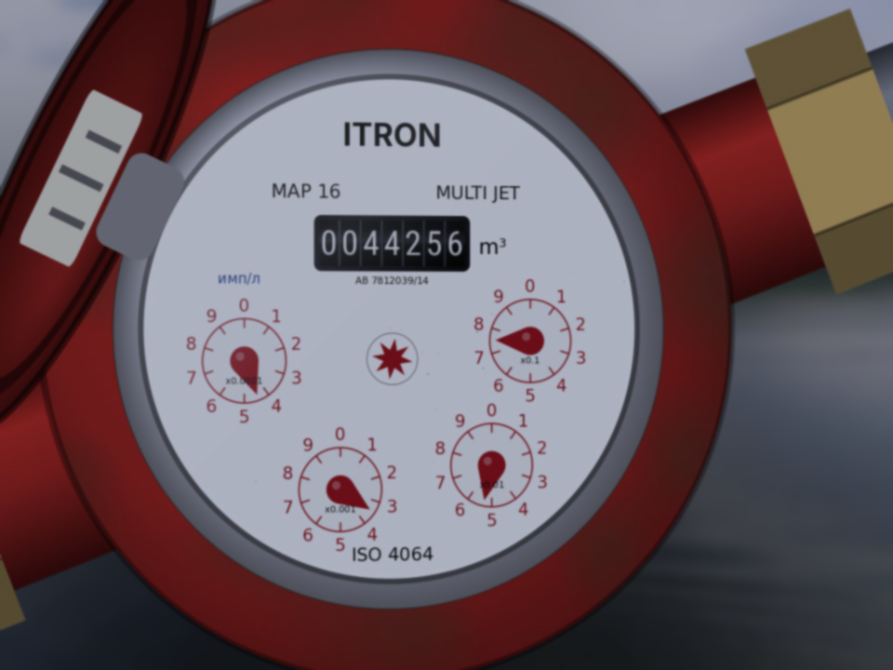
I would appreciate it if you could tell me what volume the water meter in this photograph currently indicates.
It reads 44256.7534 m³
